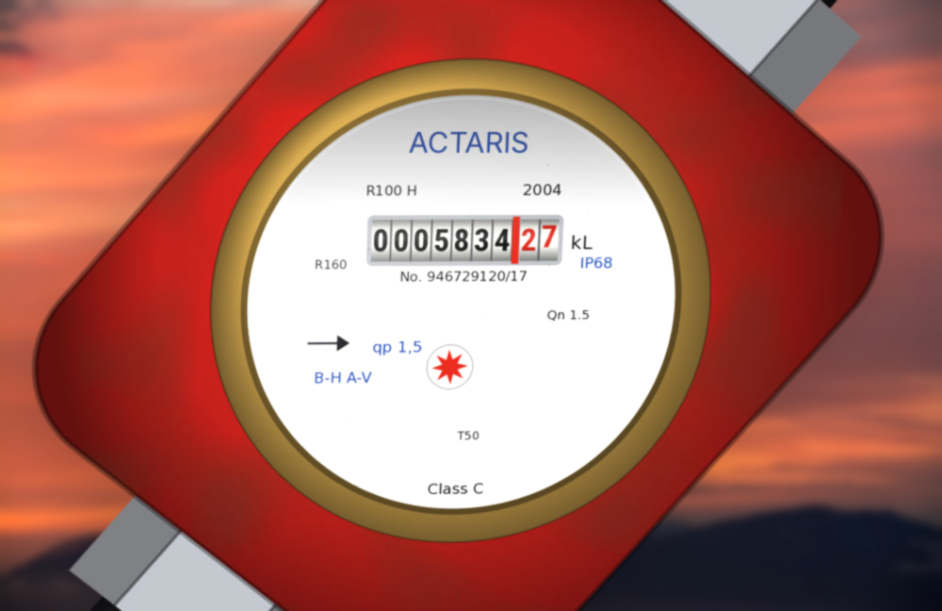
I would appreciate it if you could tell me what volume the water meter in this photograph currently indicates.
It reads 5834.27 kL
